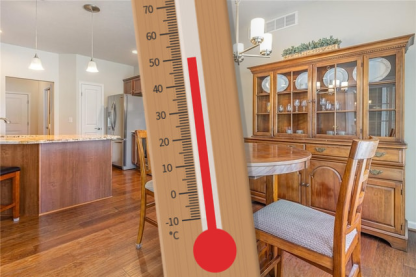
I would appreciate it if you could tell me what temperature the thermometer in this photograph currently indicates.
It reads 50 °C
